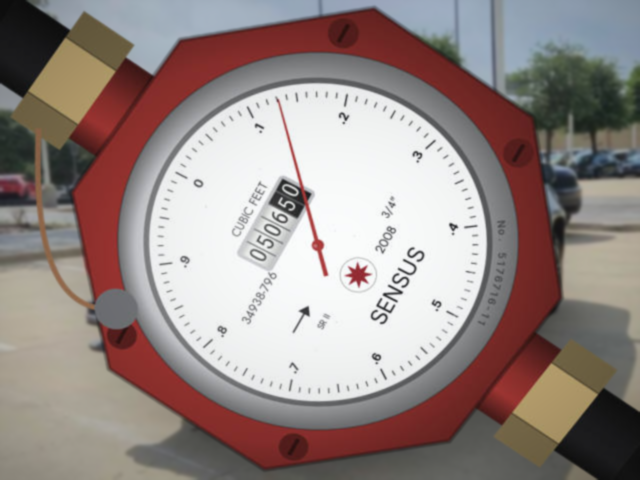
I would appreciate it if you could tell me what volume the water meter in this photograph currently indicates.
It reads 50650.13 ft³
